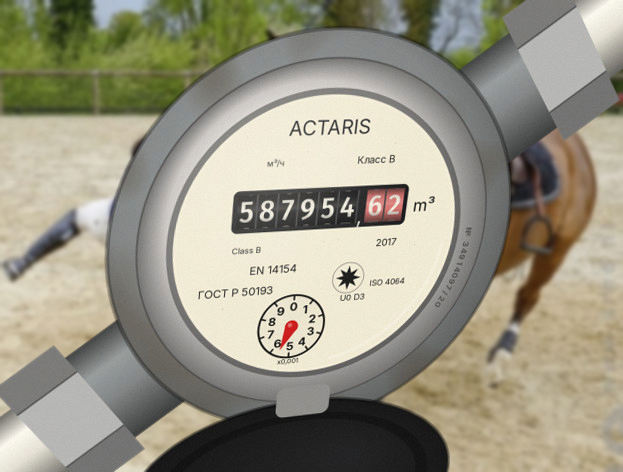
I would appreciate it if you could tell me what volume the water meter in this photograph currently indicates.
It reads 587954.625 m³
